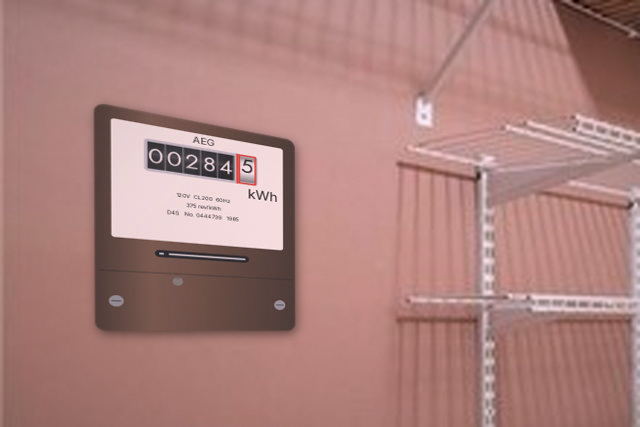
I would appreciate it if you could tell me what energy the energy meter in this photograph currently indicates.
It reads 284.5 kWh
